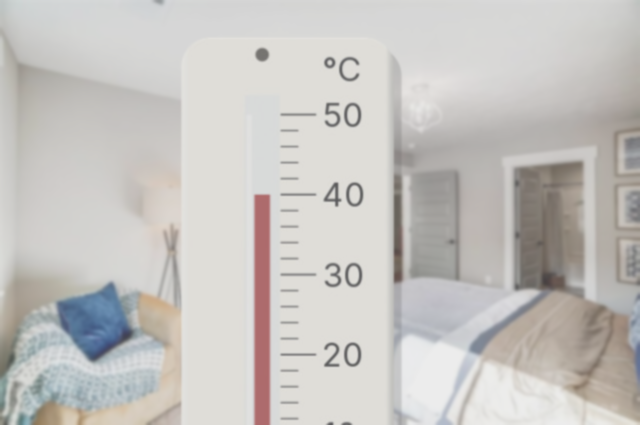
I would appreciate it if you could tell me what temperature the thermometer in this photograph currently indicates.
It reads 40 °C
